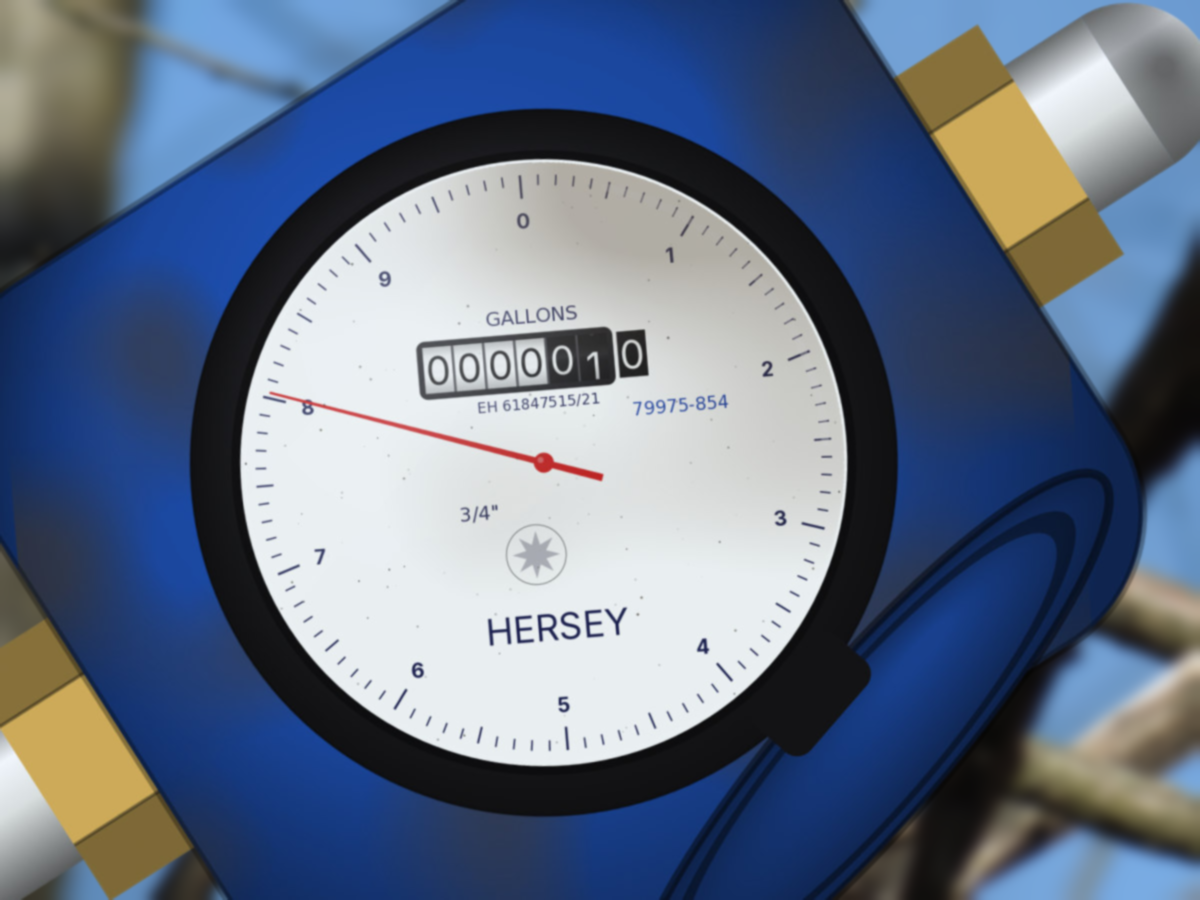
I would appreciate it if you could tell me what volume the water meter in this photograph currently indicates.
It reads 8.0 gal
